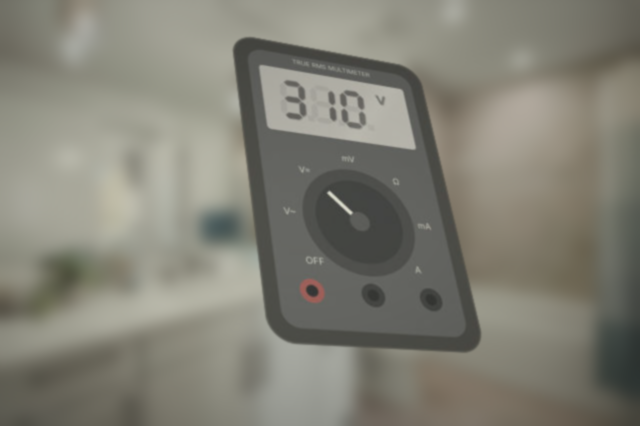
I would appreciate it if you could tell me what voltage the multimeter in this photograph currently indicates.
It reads 310 V
